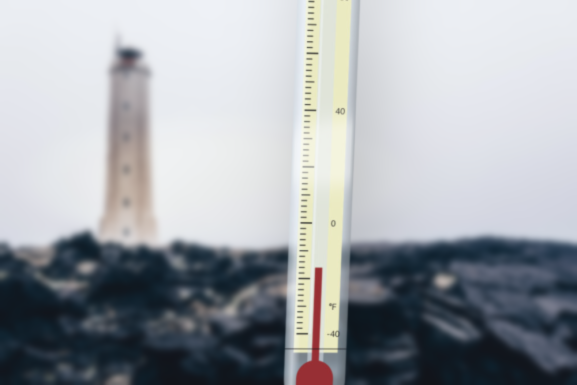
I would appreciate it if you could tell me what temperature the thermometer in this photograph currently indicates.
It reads -16 °F
